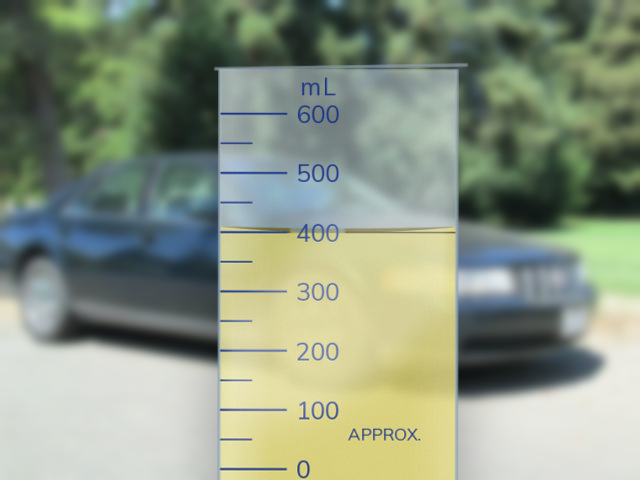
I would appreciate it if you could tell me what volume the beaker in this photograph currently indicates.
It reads 400 mL
